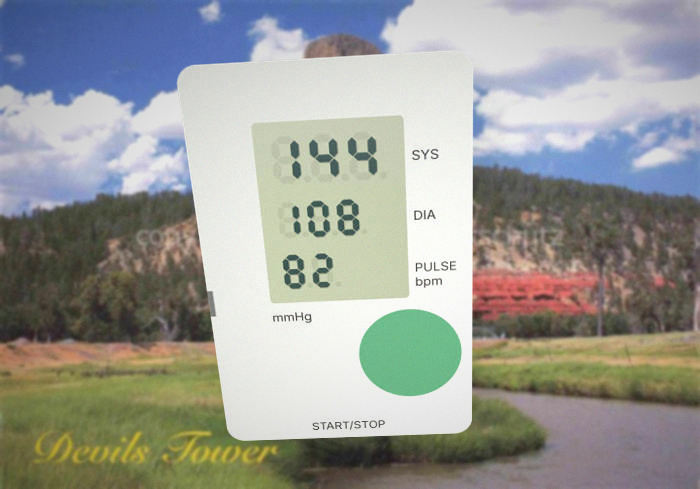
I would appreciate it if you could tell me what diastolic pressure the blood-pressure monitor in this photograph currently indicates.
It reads 108 mmHg
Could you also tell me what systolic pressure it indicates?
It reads 144 mmHg
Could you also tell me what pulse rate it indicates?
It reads 82 bpm
